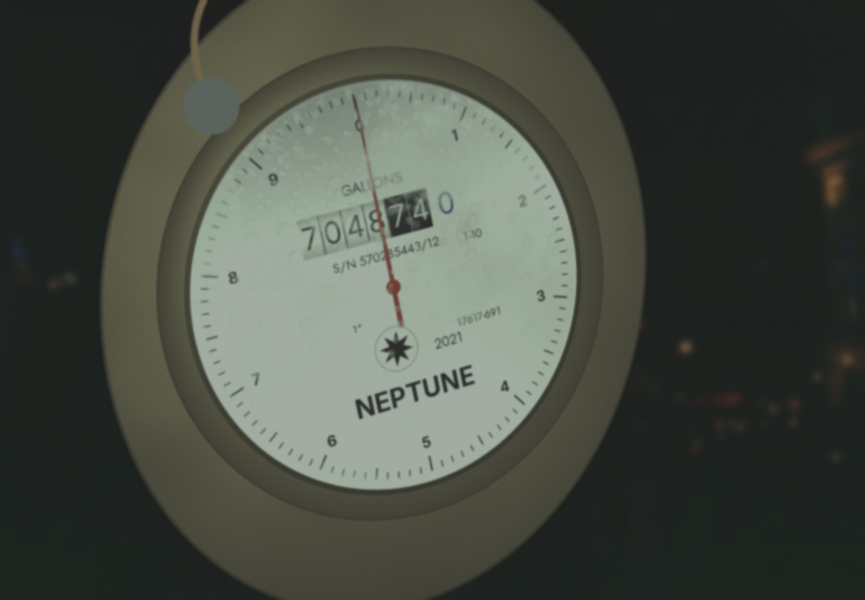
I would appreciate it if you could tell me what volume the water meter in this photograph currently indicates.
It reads 7048740.0 gal
